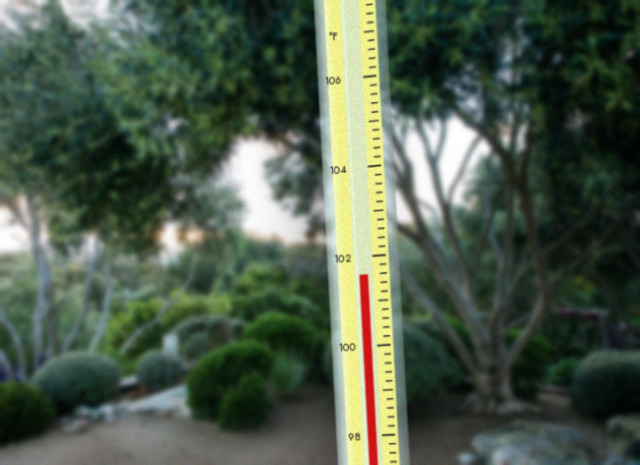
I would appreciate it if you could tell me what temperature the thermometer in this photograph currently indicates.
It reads 101.6 °F
